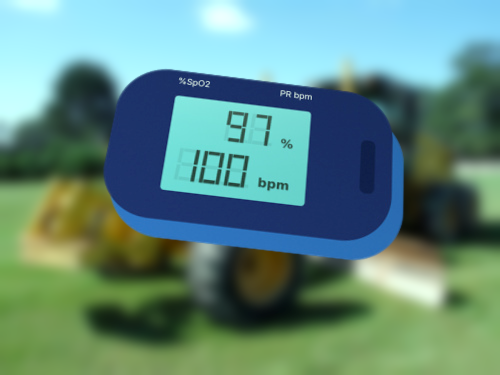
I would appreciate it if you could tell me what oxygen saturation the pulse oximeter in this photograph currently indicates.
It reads 97 %
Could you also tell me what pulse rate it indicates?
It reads 100 bpm
